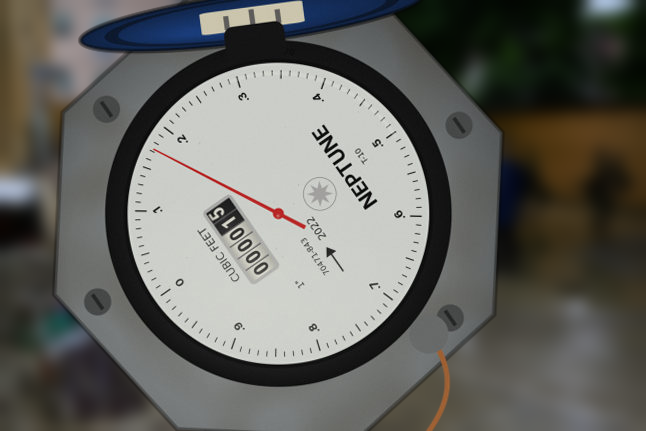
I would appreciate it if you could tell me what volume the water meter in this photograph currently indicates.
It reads 15.17 ft³
